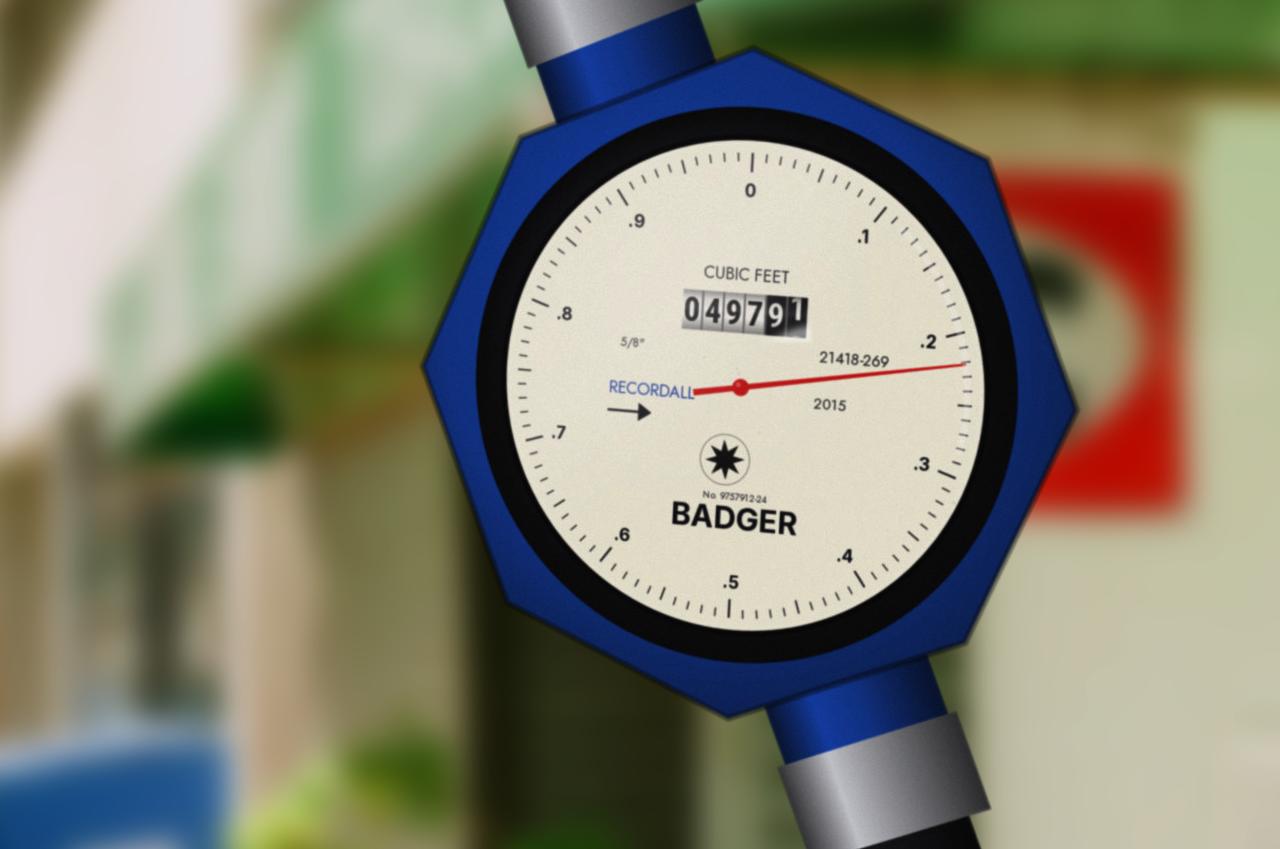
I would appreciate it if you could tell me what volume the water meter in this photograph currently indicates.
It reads 49791.22 ft³
